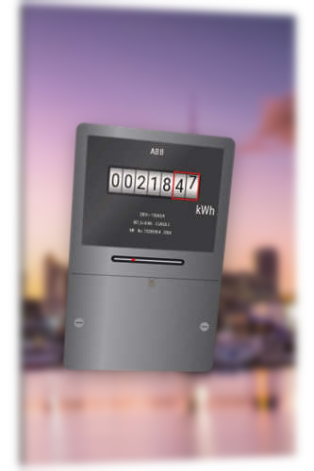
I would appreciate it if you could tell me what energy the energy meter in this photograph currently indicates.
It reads 218.47 kWh
